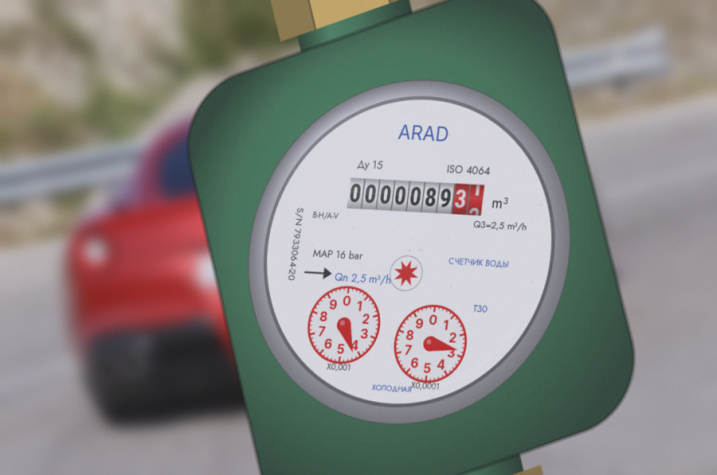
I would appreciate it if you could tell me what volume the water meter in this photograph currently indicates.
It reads 89.3142 m³
